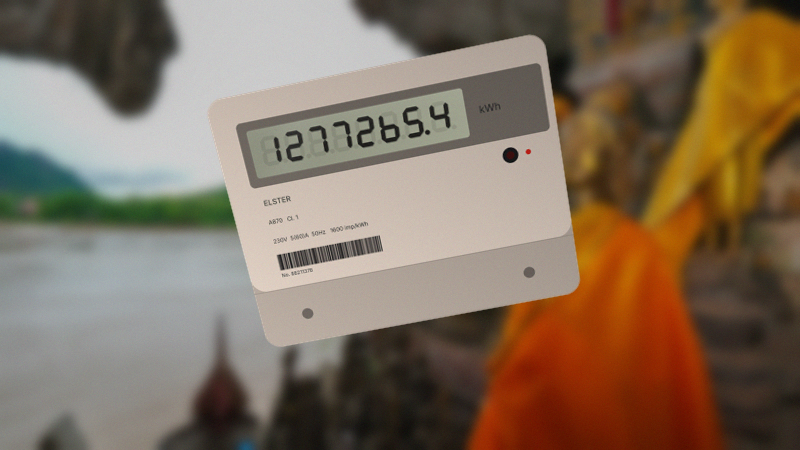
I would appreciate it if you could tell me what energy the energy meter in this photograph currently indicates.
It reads 1277265.4 kWh
